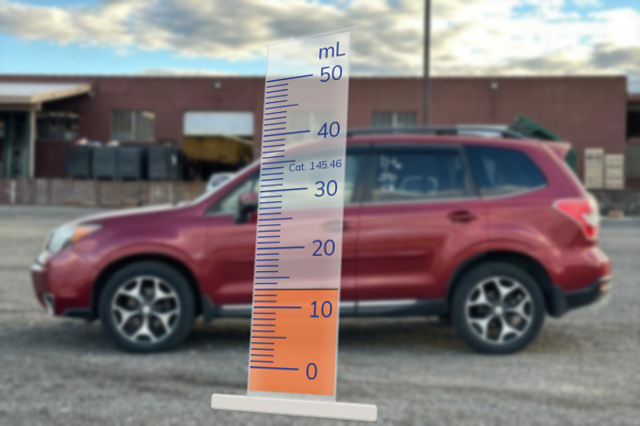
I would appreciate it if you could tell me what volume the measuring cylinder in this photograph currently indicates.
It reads 13 mL
